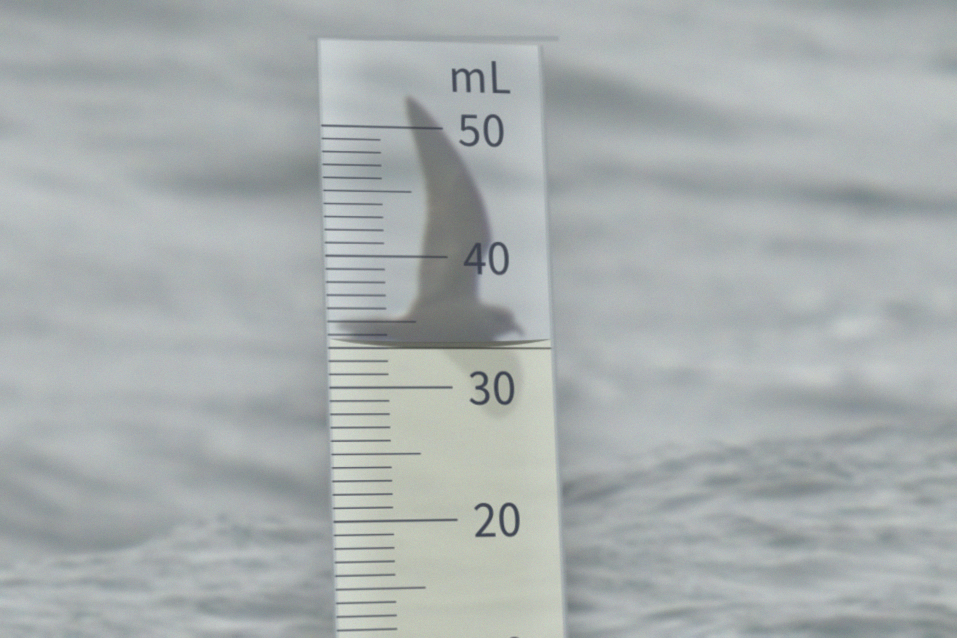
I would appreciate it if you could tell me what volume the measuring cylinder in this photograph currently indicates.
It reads 33 mL
